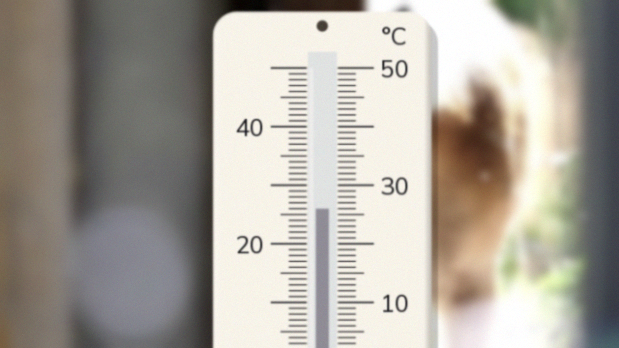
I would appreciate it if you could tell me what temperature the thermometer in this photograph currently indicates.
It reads 26 °C
